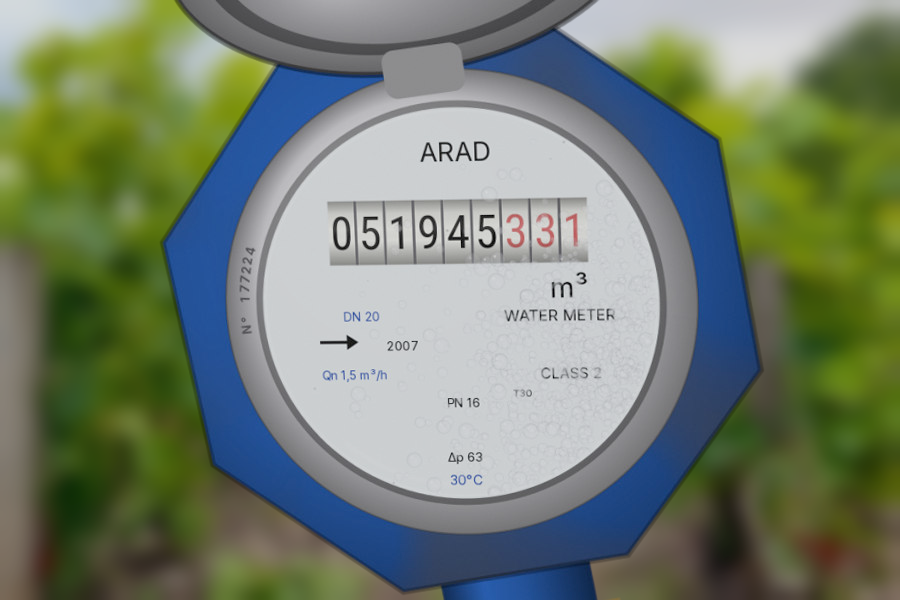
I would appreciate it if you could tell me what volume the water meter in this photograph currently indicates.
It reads 51945.331 m³
